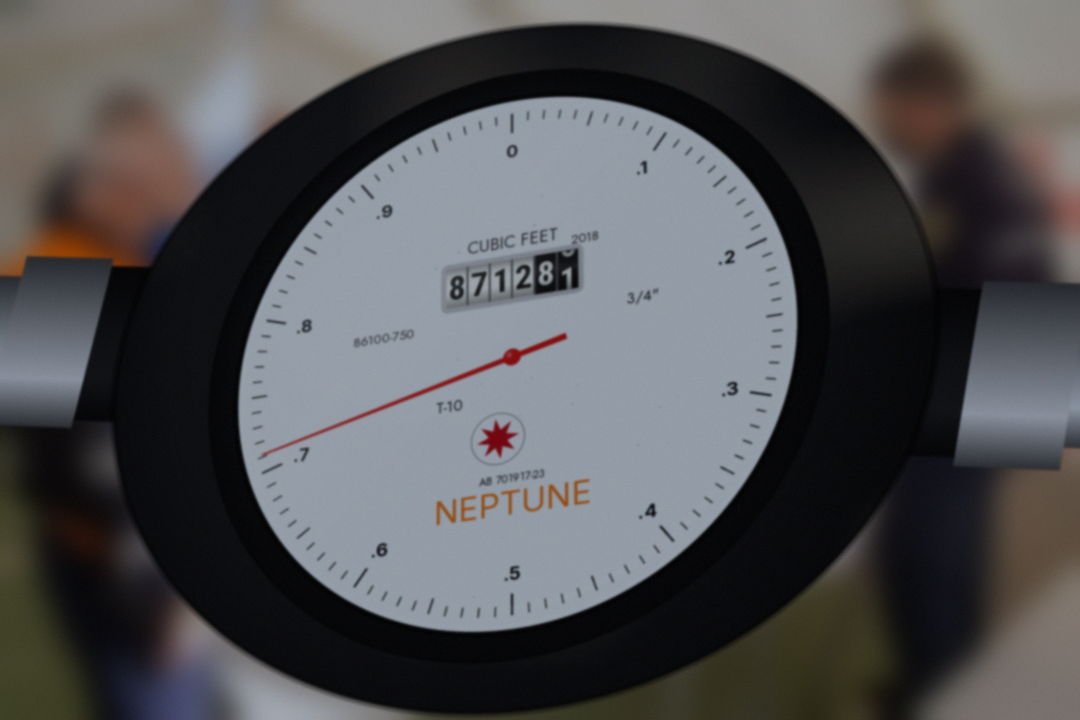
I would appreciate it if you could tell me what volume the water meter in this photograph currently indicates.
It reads 871280.71 ft³
